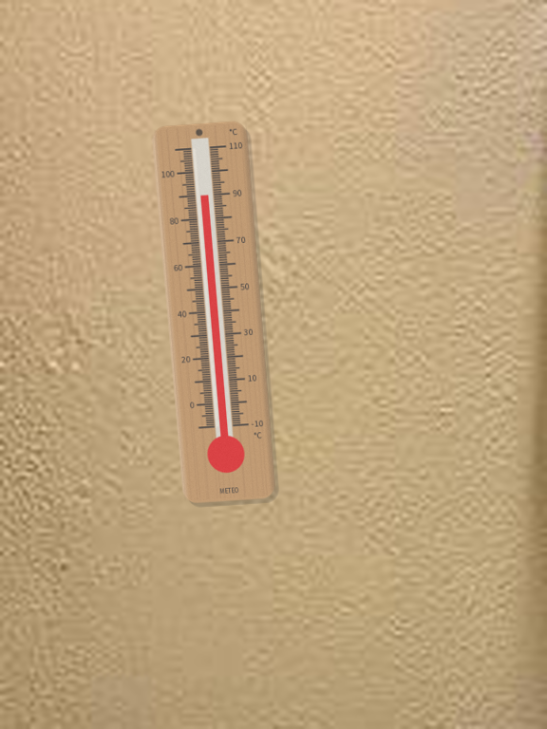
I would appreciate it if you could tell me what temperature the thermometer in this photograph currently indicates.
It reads 90 °C
